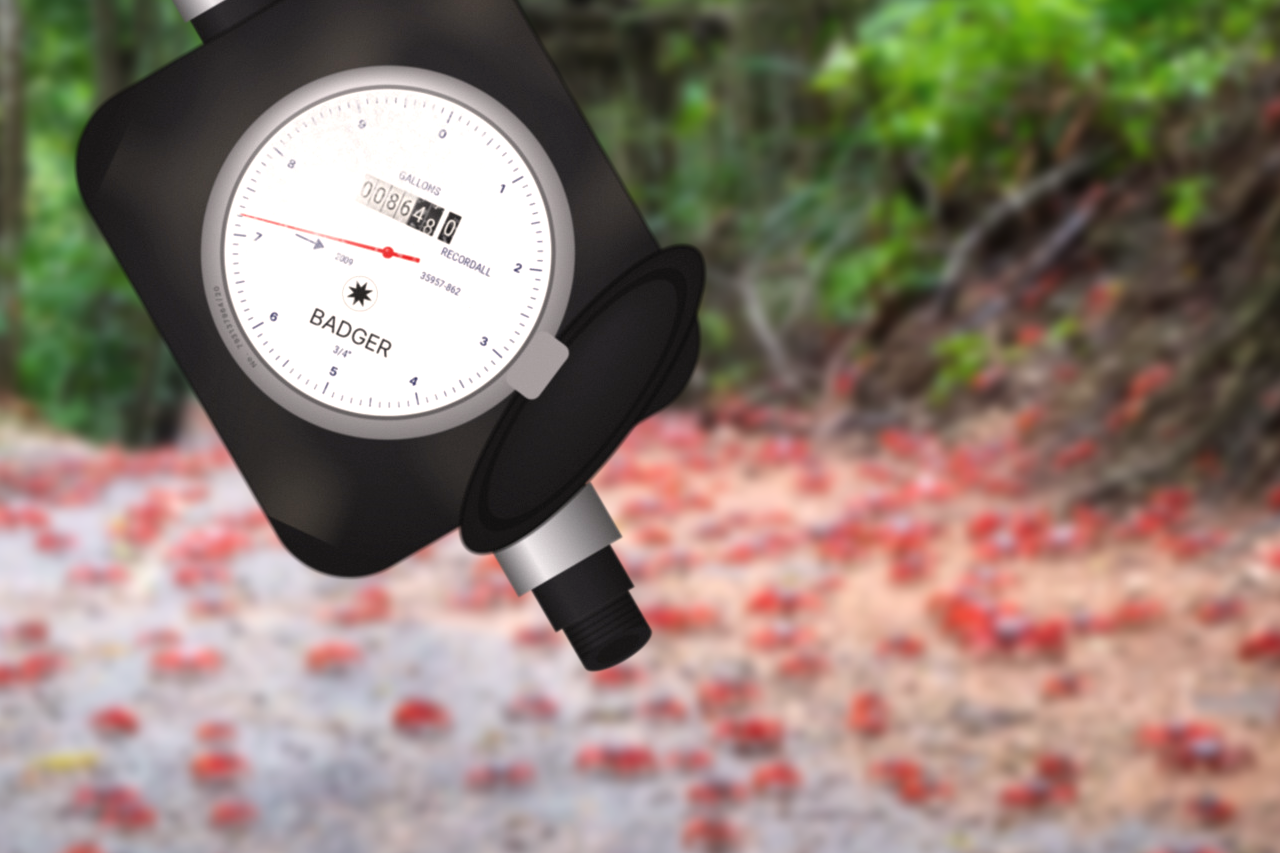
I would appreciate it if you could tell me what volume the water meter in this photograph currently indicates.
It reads 86477.2 gal
